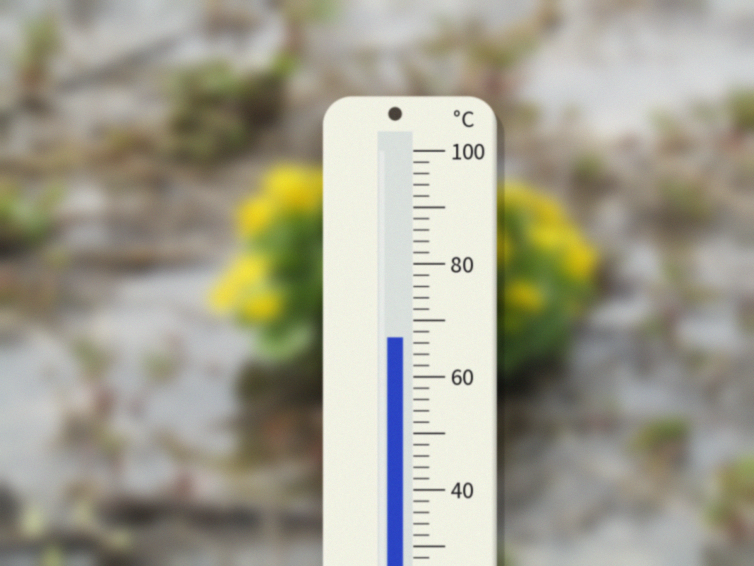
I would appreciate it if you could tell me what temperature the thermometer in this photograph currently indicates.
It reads 67 °C
